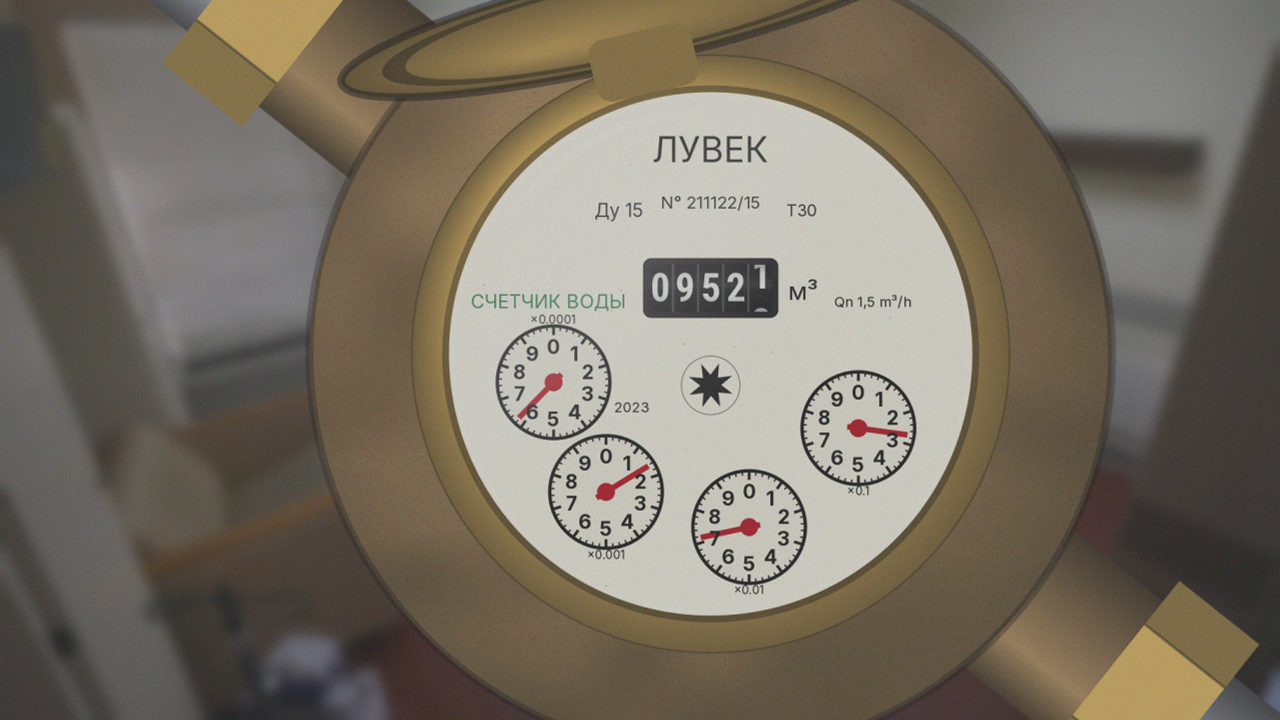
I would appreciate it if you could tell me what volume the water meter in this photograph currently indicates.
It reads 9521.2716 m³
